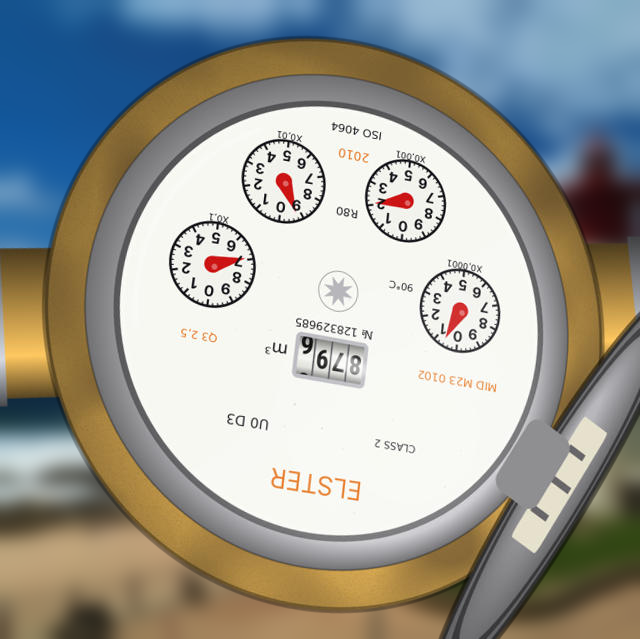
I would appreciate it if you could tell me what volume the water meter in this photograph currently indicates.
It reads 8795.6920 m³
